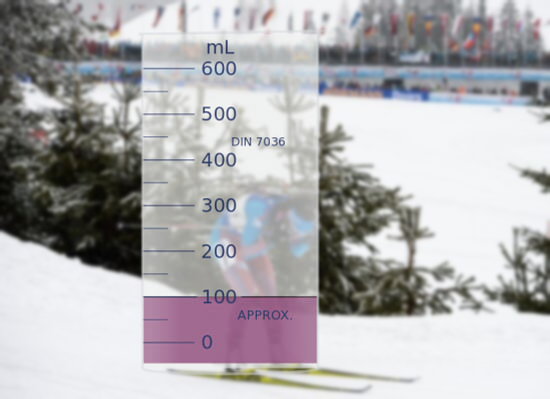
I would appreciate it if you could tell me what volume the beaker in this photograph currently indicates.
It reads 100 mL
